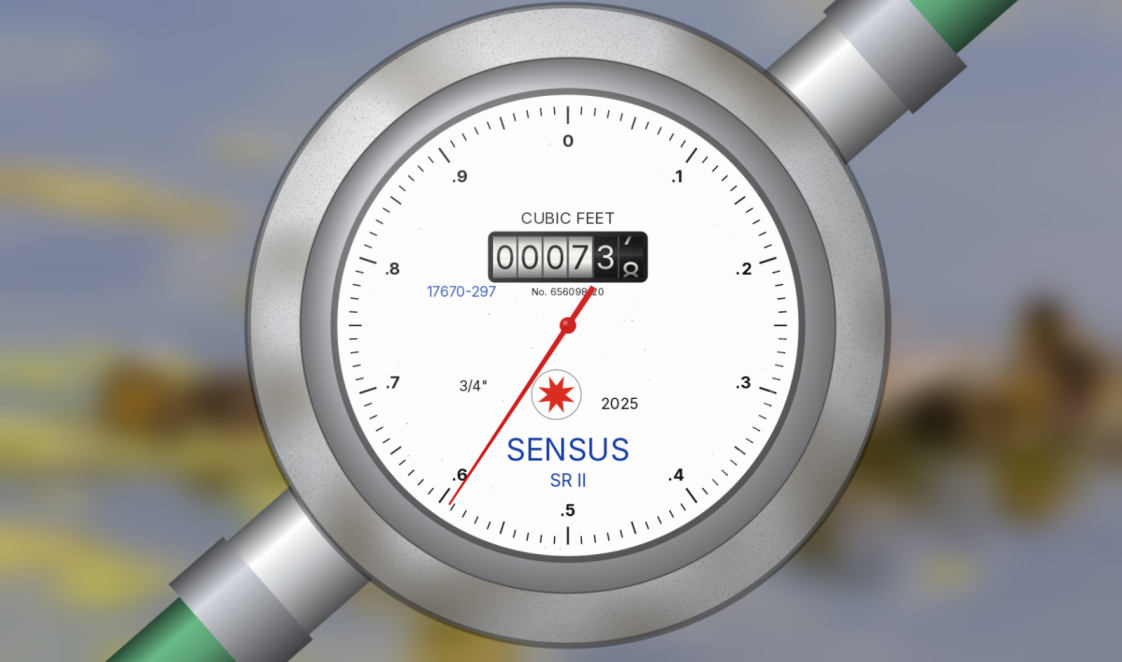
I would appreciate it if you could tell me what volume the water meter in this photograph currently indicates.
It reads 737.59 ft³
